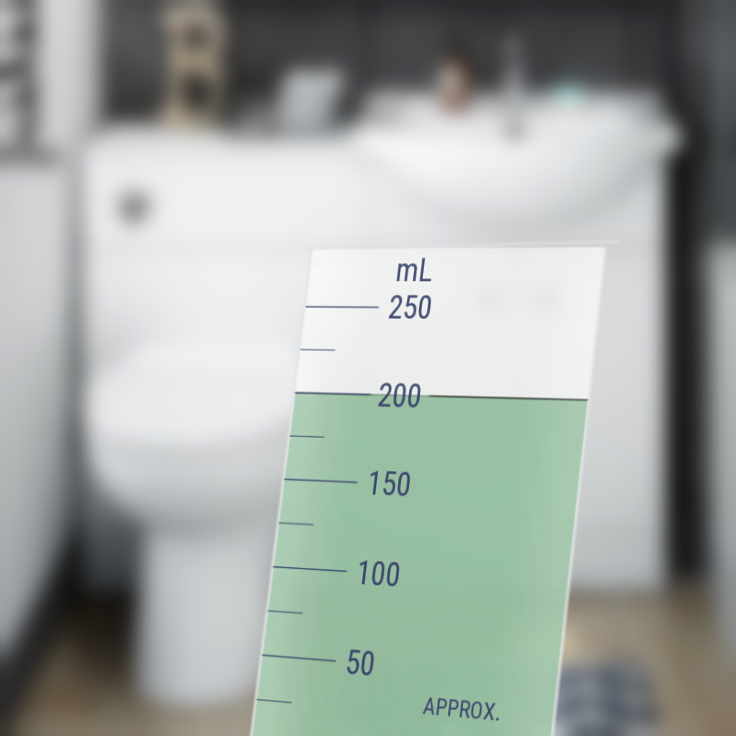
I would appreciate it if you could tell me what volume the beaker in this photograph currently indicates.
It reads 200 mL
